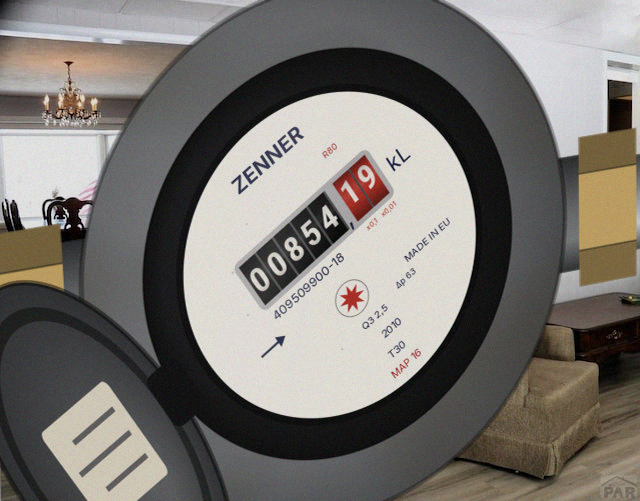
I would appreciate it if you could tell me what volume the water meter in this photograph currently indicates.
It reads 854.19 kL
